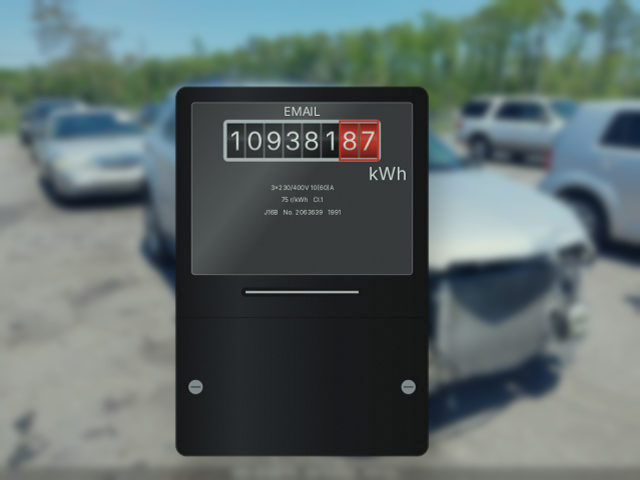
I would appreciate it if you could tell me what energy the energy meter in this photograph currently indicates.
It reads 109381.87 kWh
